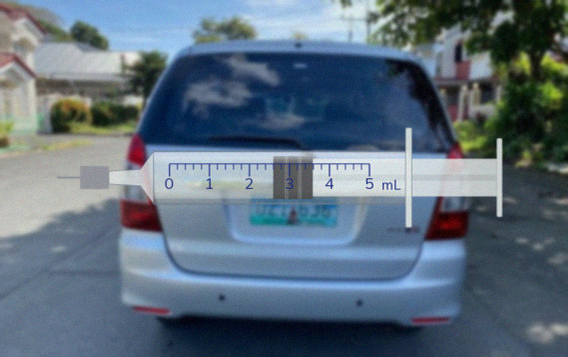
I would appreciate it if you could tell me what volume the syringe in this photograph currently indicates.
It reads 2.6 mL
